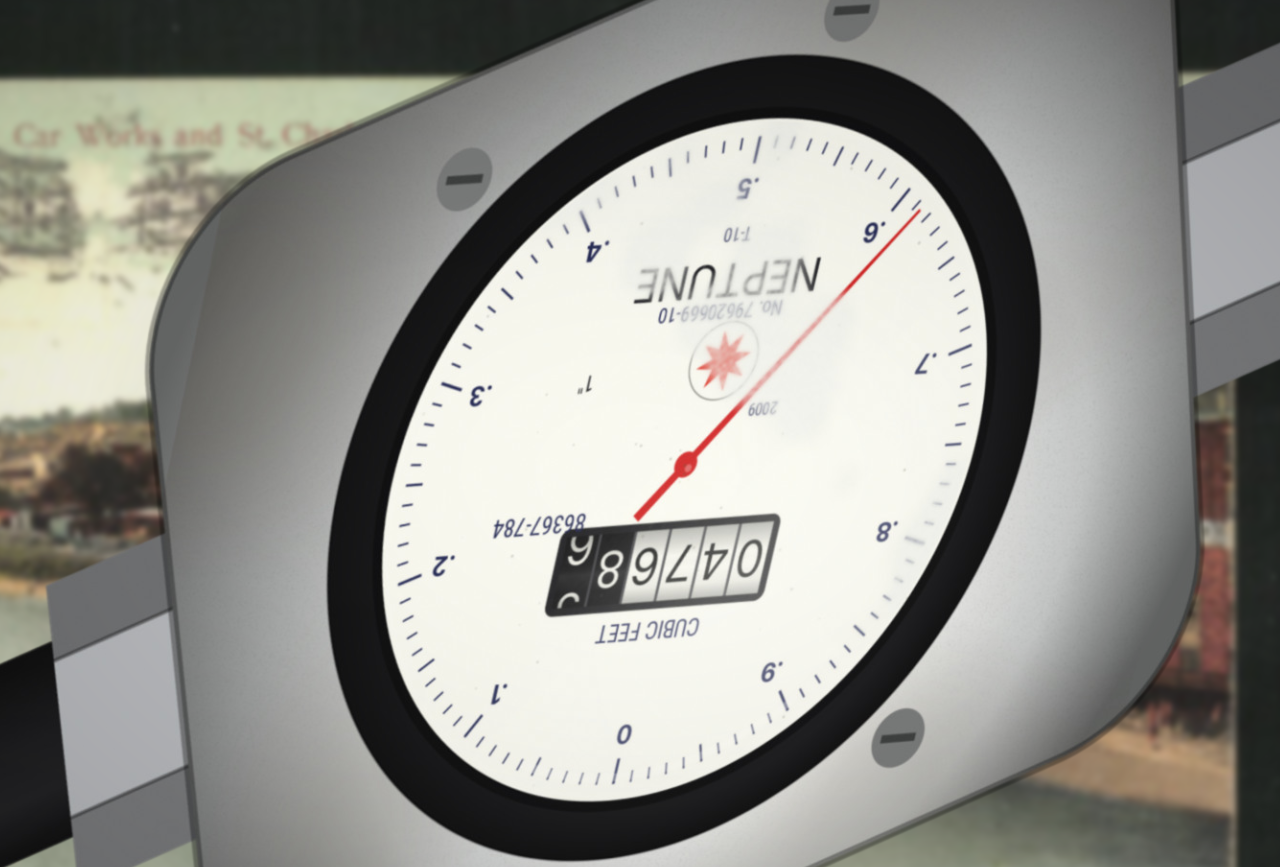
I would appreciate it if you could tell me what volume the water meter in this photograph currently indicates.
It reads 47685.61 ft³
